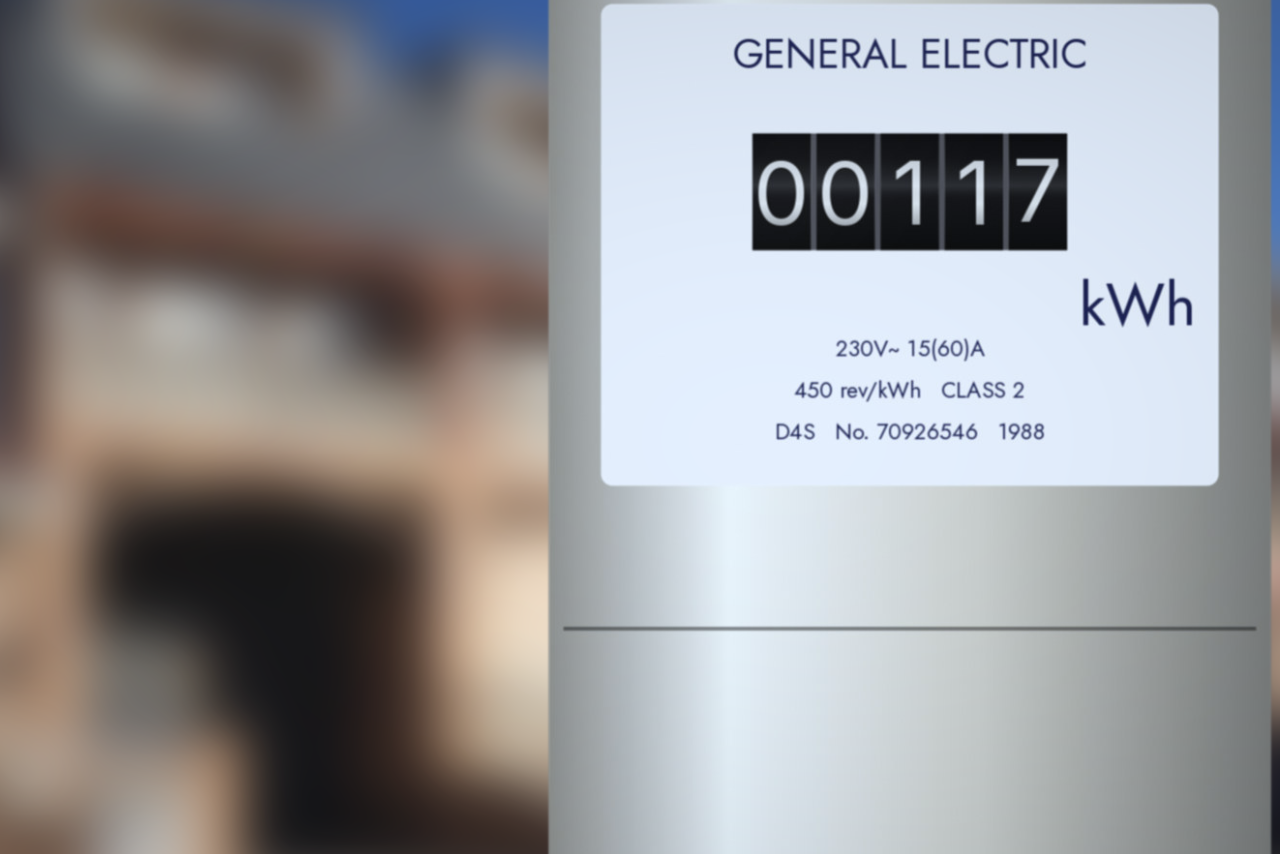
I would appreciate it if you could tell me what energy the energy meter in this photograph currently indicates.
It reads 117 kWh
